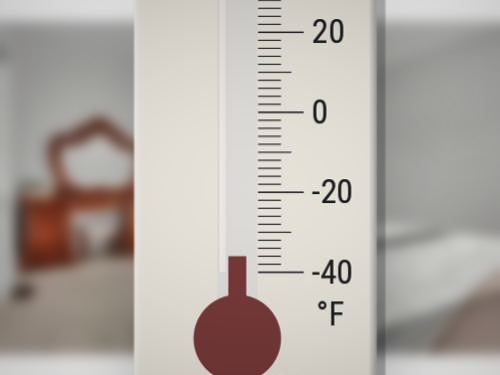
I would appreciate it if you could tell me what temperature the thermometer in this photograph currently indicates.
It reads -36 °F
